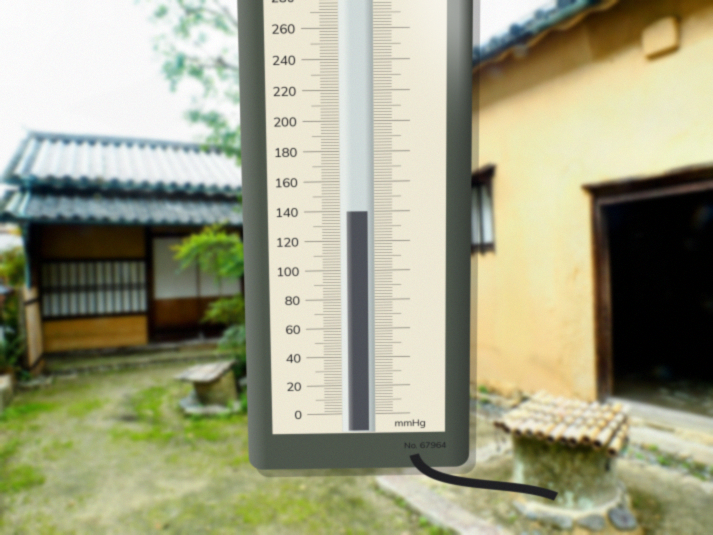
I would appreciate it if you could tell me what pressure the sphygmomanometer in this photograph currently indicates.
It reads 140 mmHg
